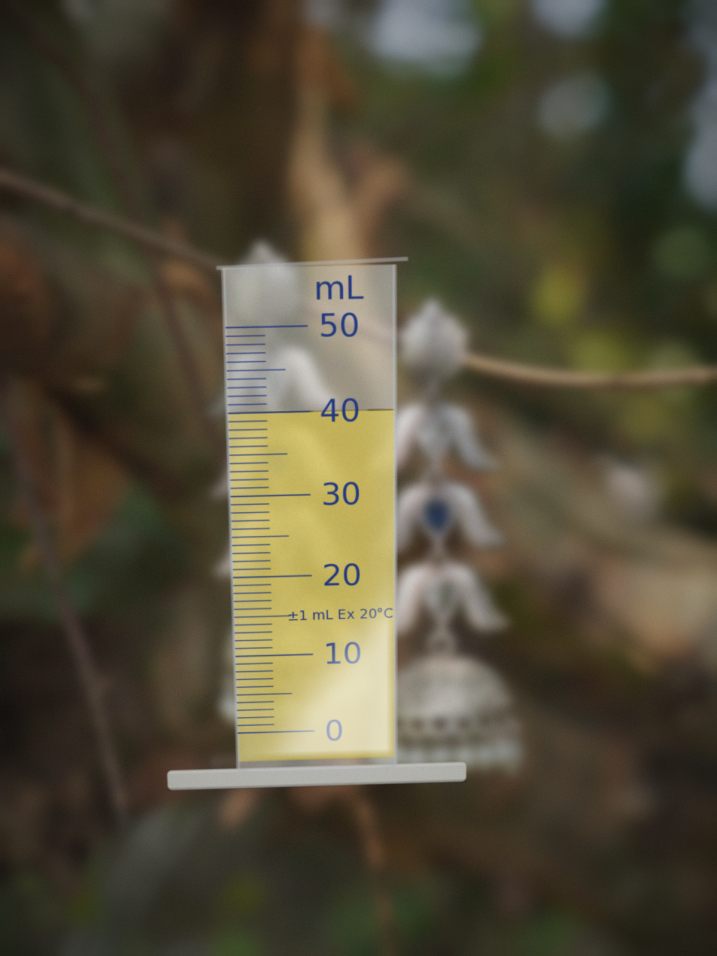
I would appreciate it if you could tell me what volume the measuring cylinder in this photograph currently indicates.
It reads 40 mL
